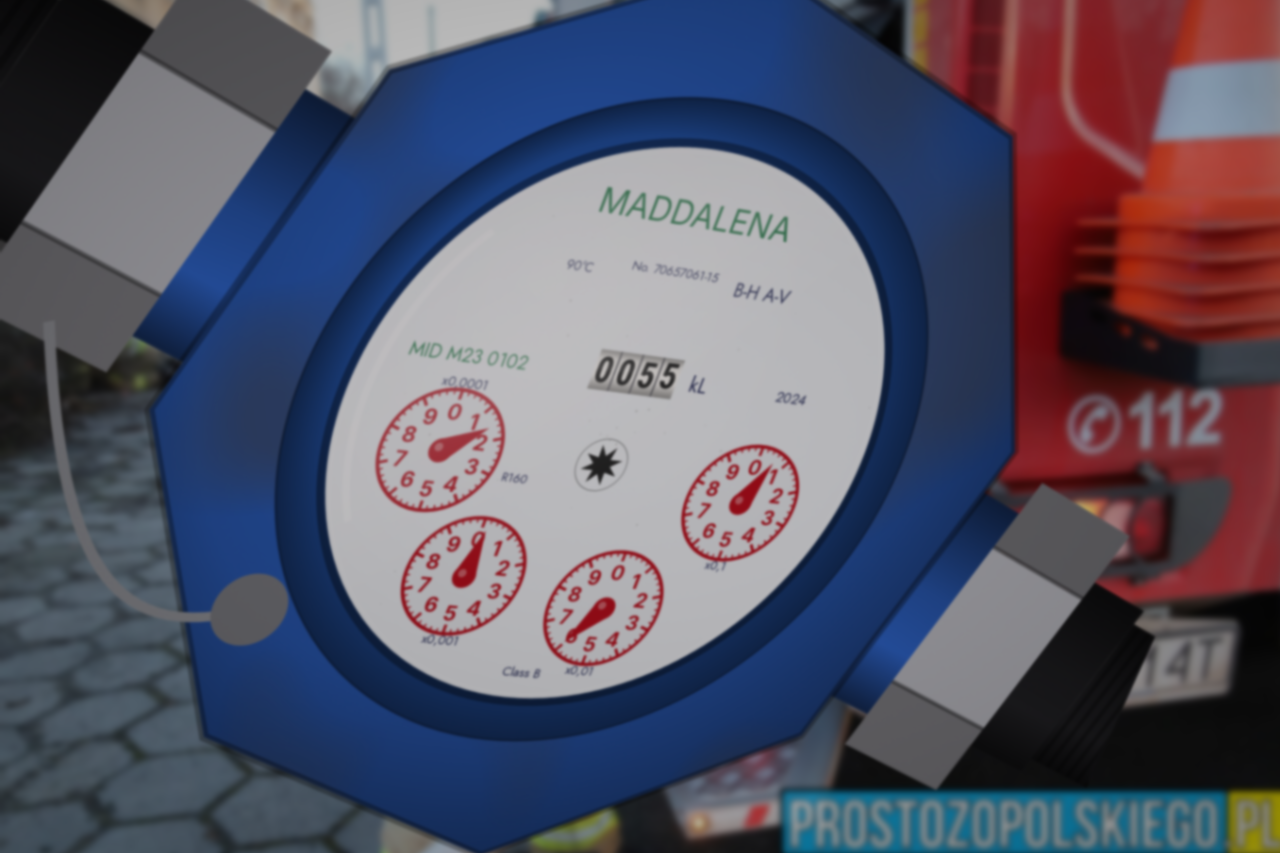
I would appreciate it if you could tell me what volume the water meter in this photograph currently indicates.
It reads 55.0601 kL
